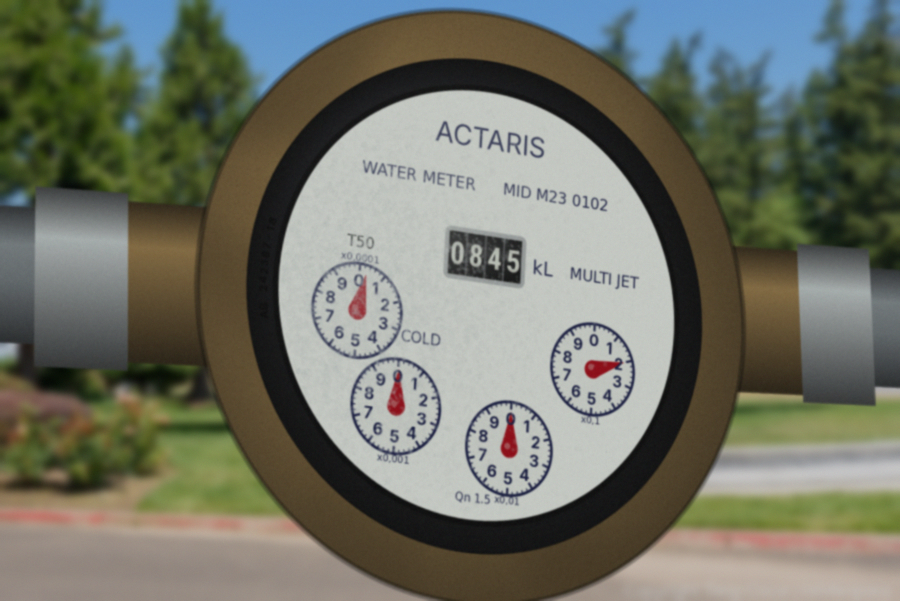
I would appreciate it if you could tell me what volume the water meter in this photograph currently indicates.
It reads 845.2000 kL
